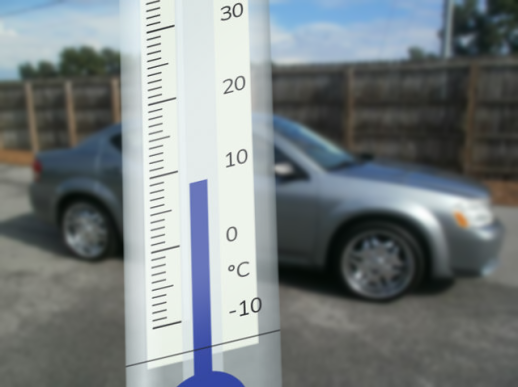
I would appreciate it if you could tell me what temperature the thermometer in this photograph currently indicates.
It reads 8 °C
